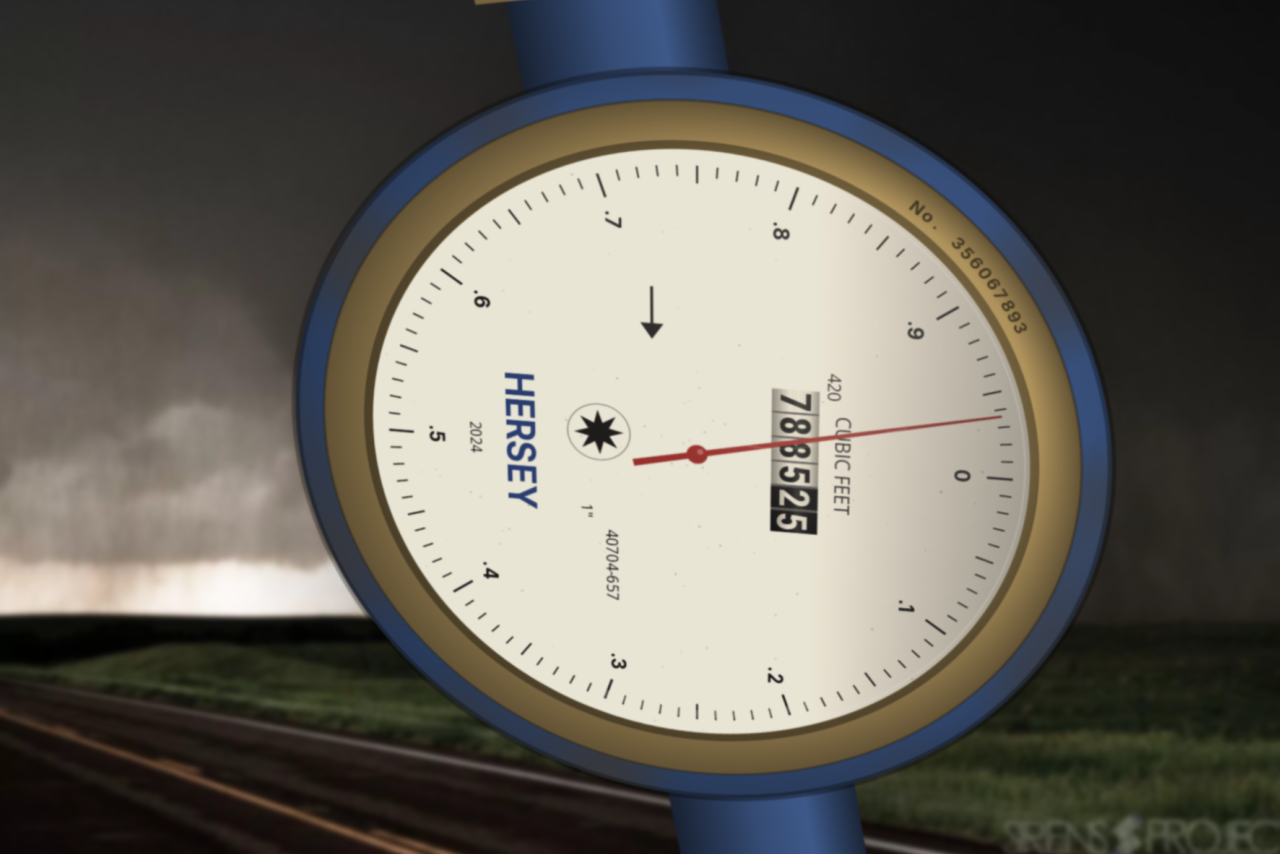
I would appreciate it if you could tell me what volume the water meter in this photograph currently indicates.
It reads 788524.96 ft³
